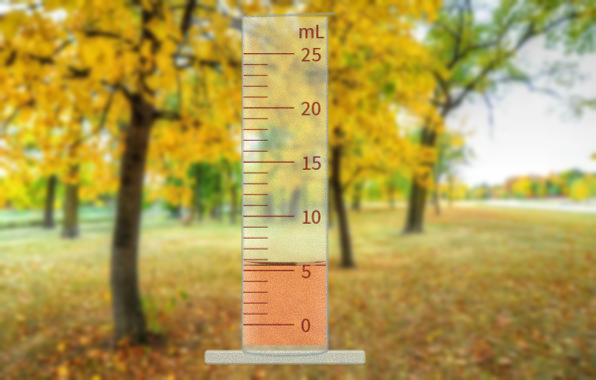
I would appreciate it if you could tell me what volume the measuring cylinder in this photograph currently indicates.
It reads 5.5 mL
